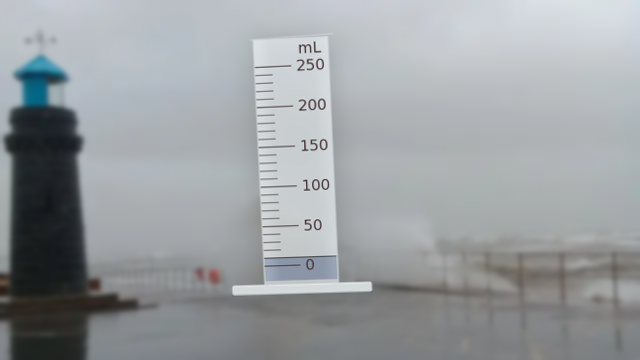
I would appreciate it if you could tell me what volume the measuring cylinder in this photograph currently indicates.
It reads 10 mL
